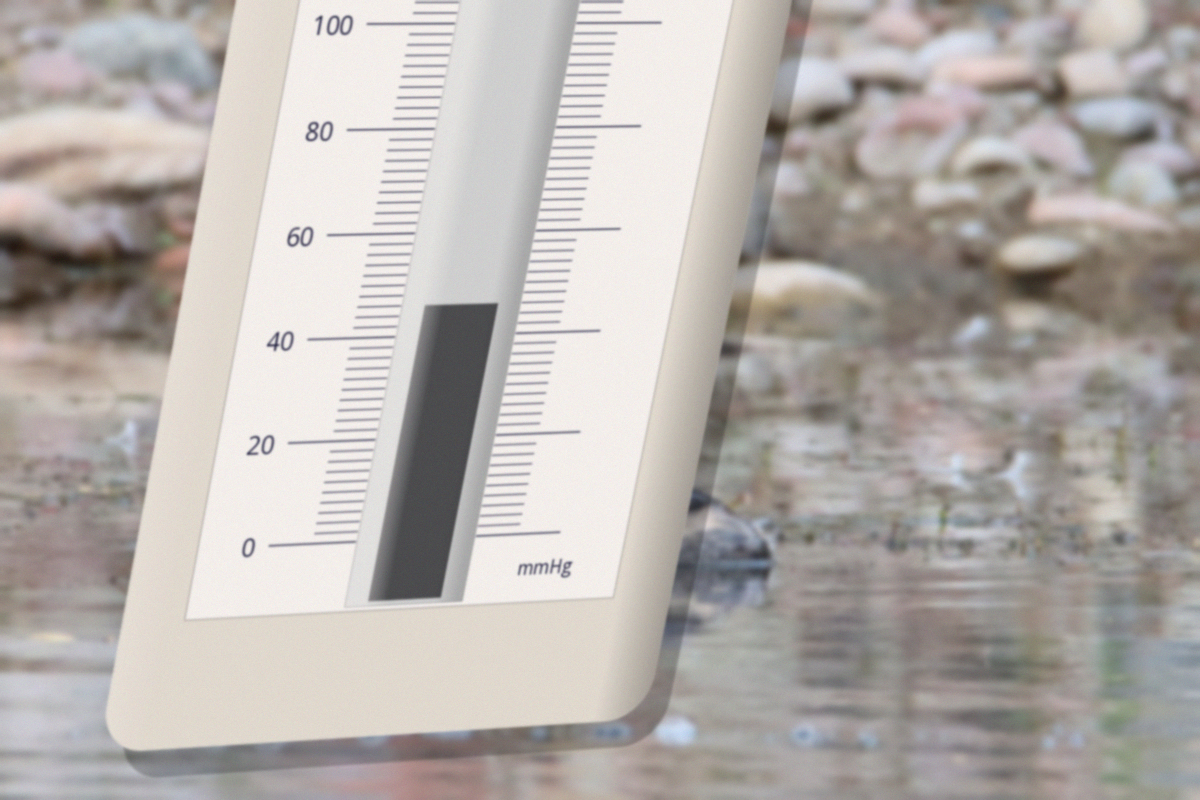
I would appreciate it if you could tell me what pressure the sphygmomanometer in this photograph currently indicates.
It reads 46 mmHg
